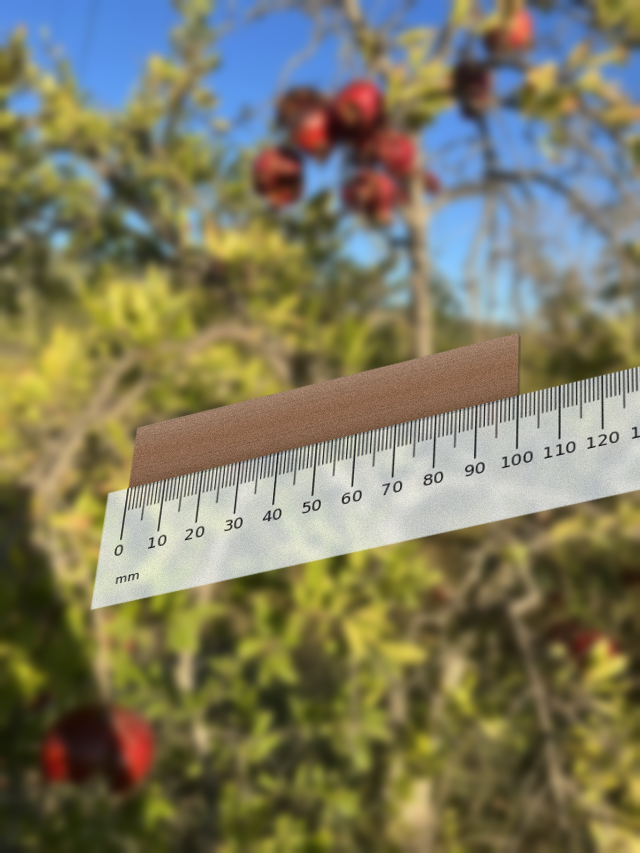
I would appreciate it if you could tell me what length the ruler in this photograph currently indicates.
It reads 100 mm
